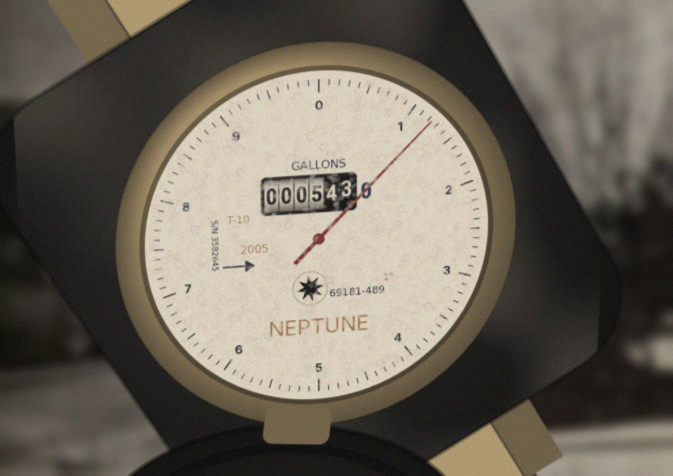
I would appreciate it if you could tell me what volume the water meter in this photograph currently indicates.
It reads 5431.2 gal
